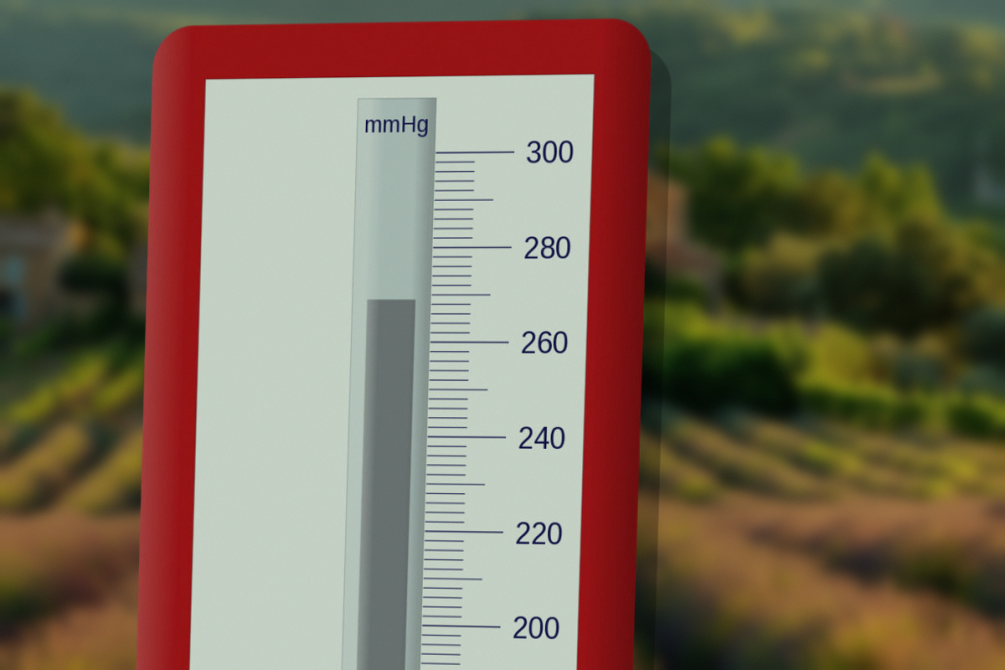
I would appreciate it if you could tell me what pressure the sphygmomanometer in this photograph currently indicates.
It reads 269 mmHg
